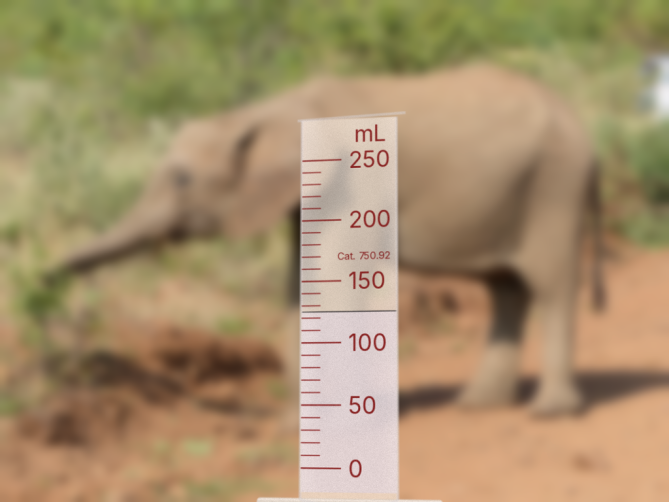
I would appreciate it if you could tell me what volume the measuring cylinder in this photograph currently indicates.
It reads 125 mL
